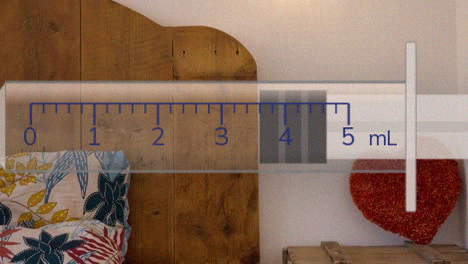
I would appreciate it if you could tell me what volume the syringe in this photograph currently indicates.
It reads 3.6 mL
